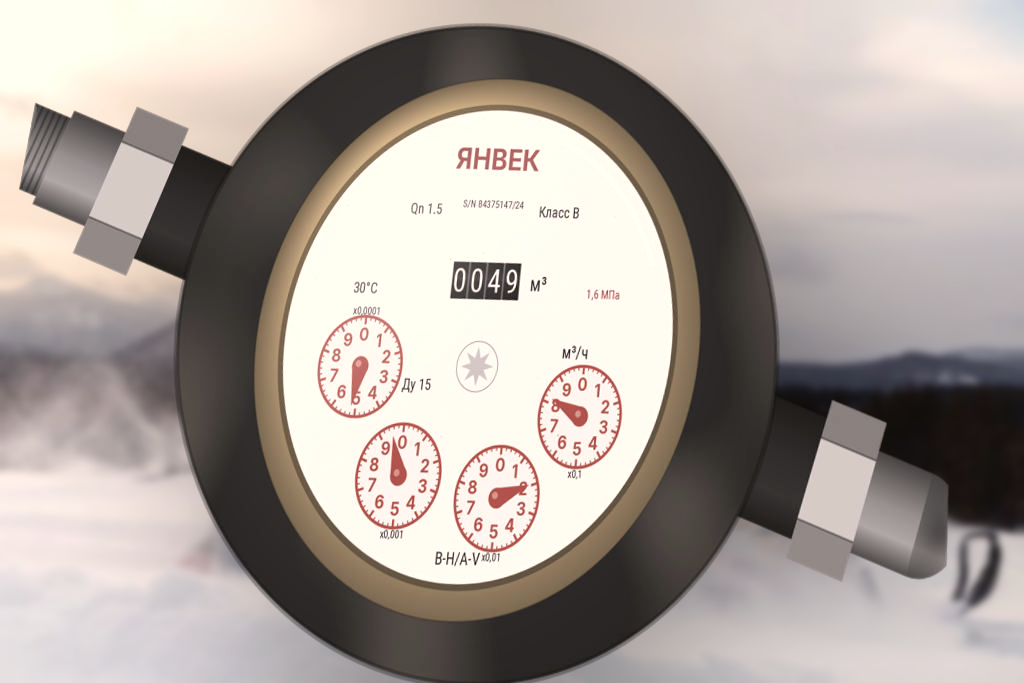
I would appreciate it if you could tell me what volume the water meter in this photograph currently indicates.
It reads 49.8195 m³
